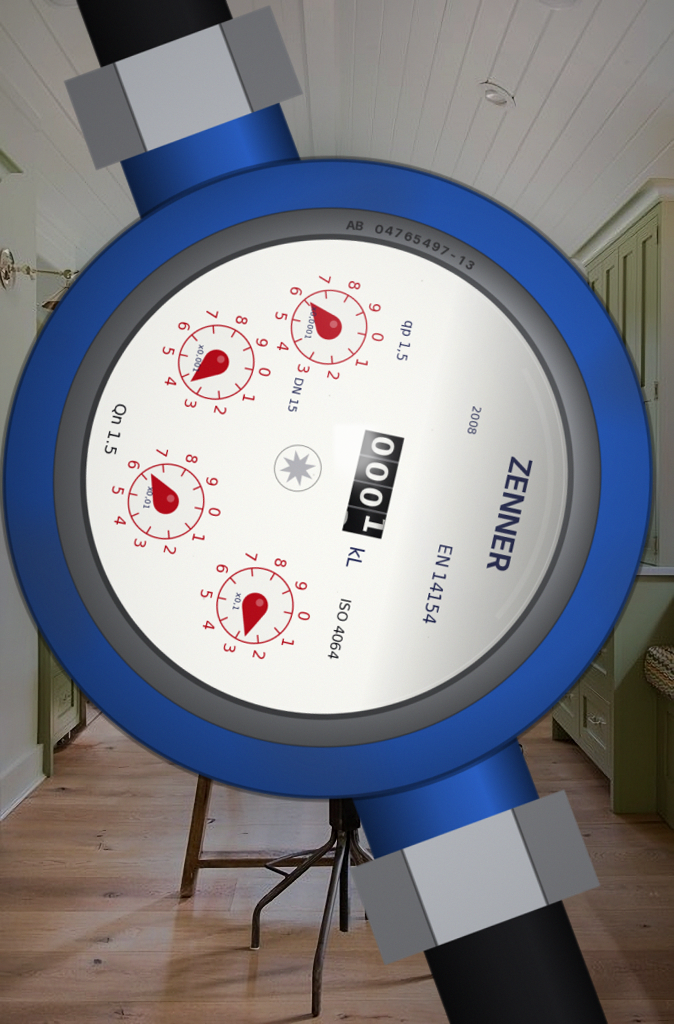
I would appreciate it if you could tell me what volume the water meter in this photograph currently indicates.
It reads 1.2636 kL
